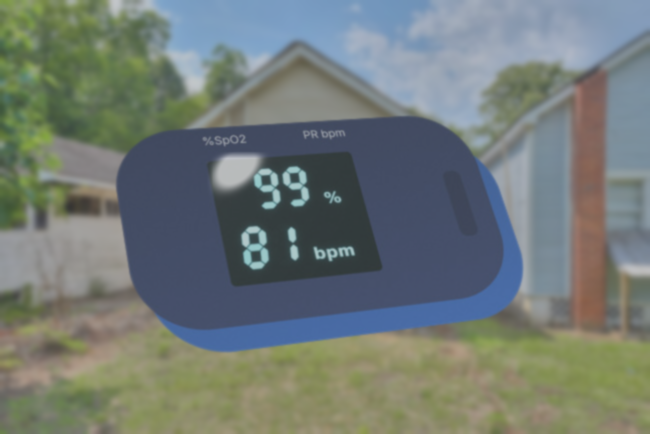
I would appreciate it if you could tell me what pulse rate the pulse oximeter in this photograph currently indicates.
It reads 81 bpm
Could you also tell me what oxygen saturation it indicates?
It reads 99 %
